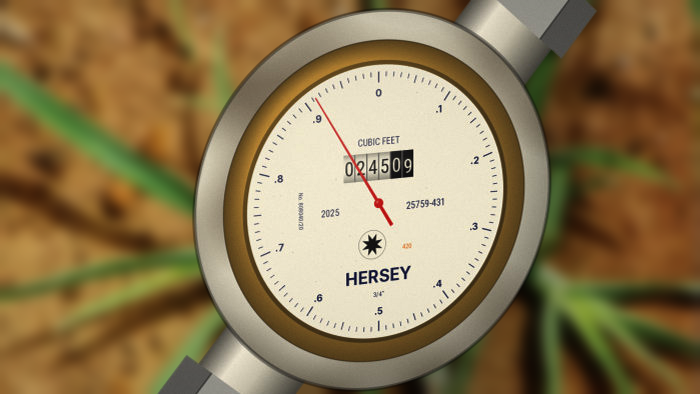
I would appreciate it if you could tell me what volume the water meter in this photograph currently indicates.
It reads 24508.91 ft³
